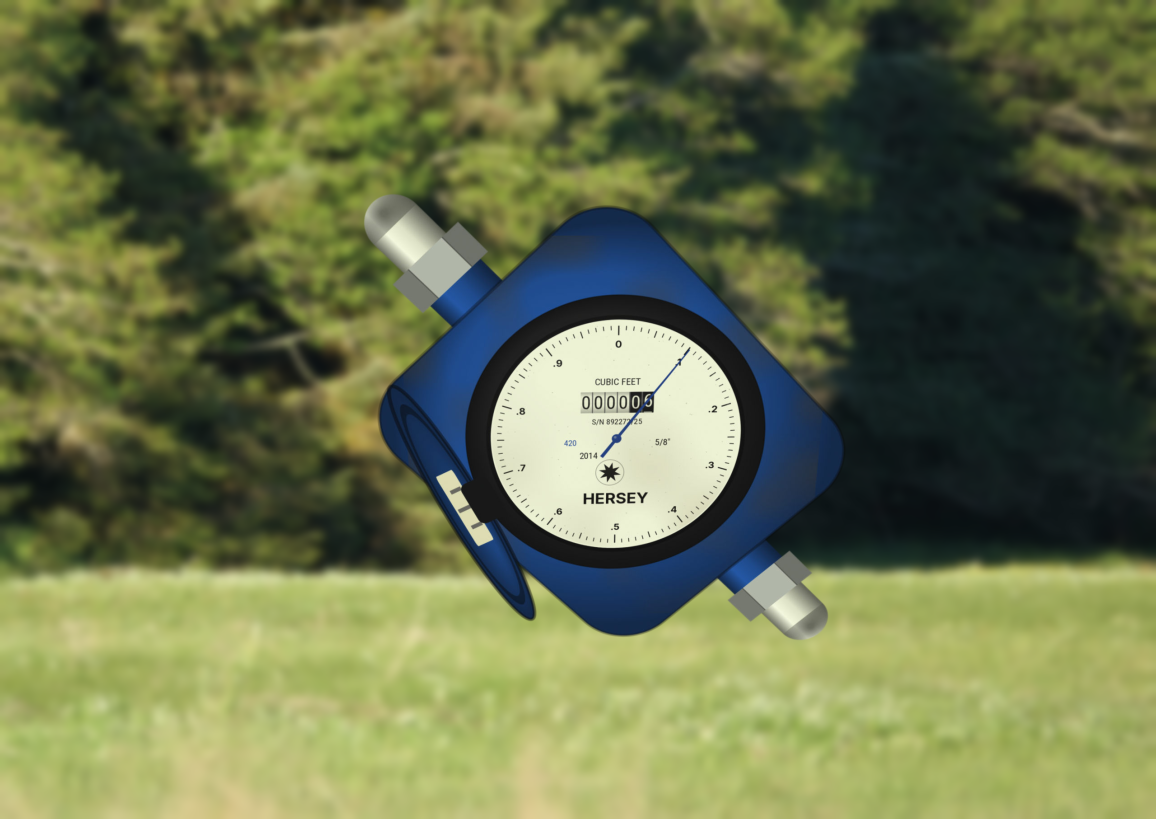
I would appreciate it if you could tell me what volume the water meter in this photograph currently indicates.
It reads 6.10 ft³
